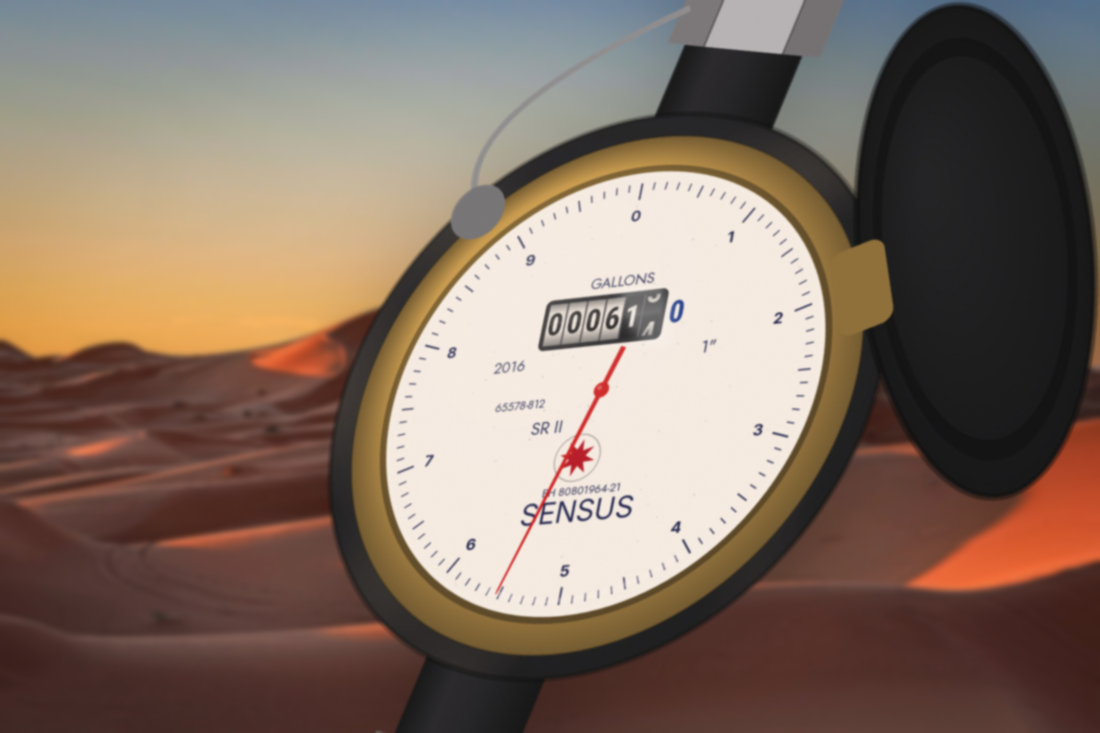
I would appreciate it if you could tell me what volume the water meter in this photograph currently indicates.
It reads 6135.5 gal
